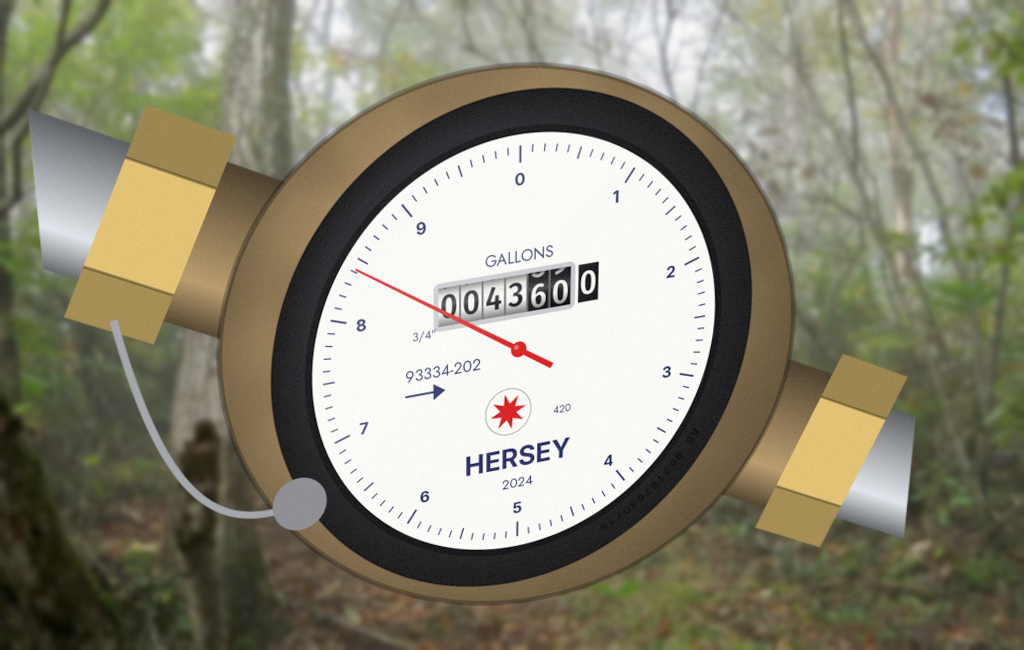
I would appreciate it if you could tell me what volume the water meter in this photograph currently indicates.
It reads 43598.4 gal
